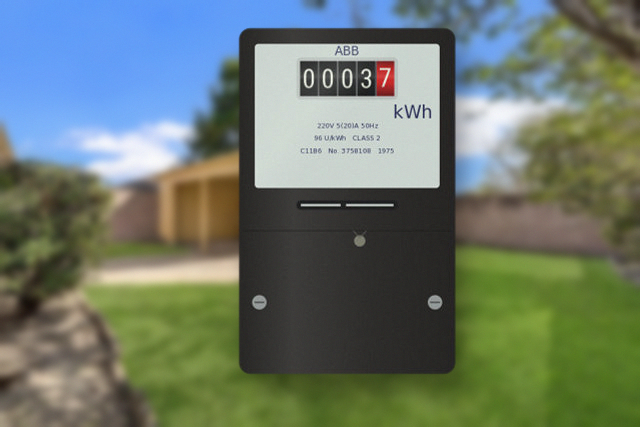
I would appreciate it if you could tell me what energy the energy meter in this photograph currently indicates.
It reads 3.7 kWh
